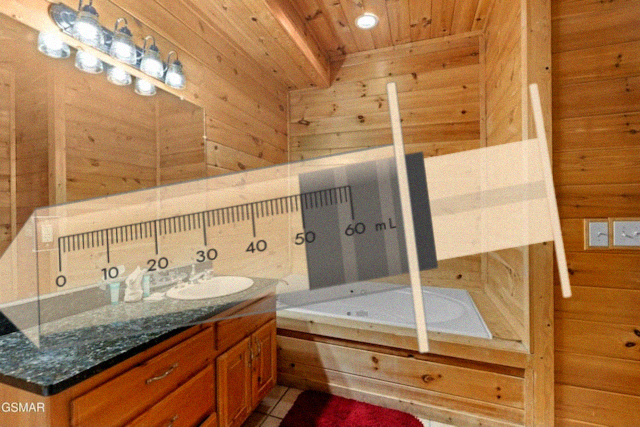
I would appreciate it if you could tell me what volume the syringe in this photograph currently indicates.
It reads 50 mL
